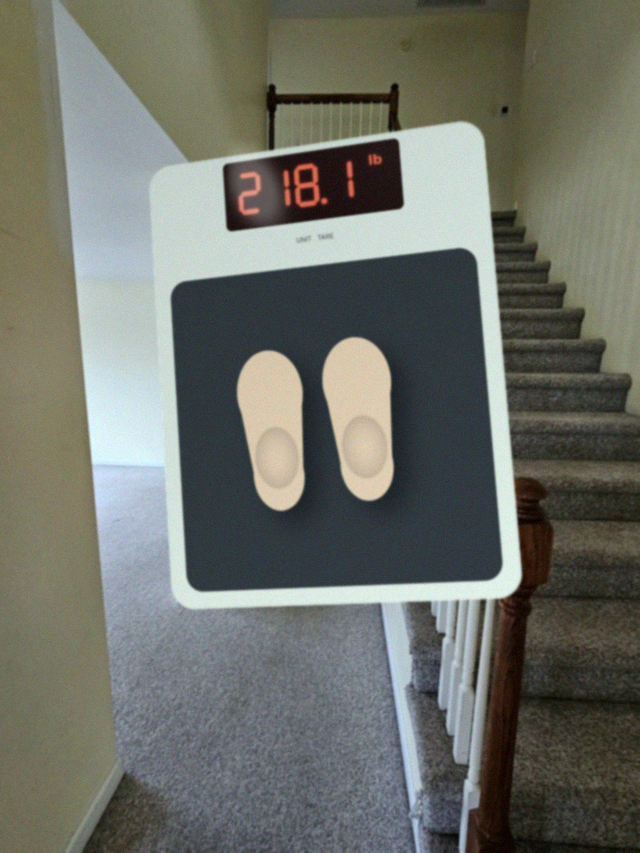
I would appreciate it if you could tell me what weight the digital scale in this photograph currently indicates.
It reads 218.1 lb
